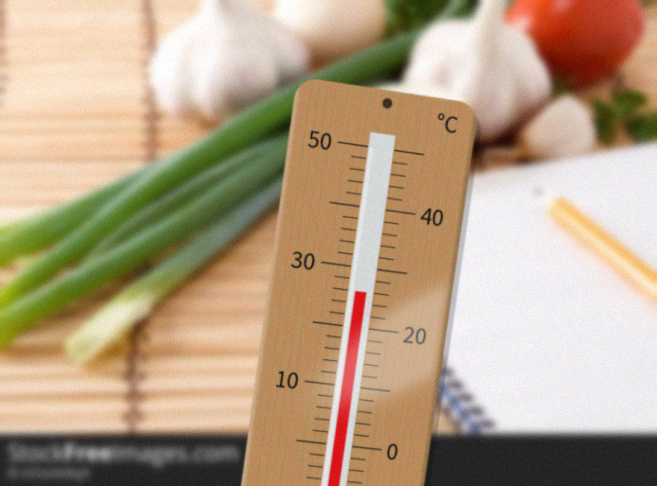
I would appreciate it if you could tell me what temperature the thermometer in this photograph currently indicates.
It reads 26 °C
